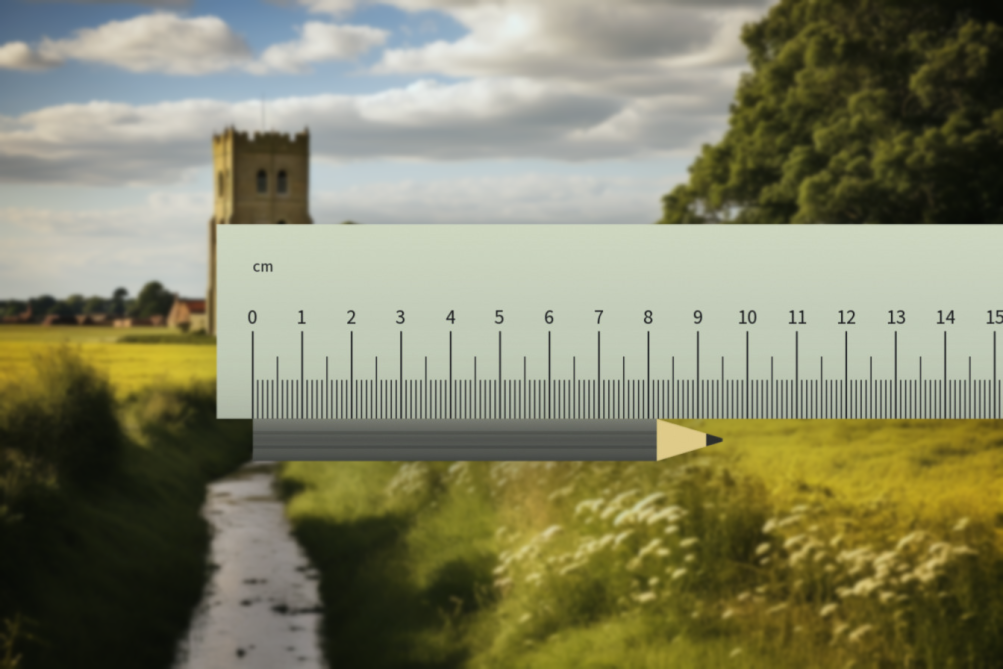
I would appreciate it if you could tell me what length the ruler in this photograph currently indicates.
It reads 9.5 cm
